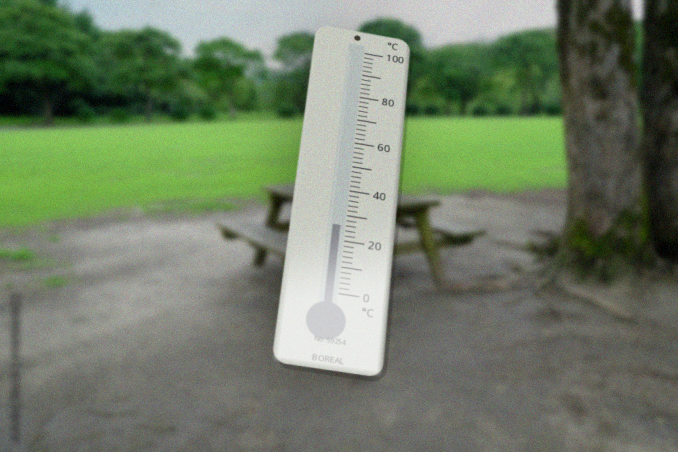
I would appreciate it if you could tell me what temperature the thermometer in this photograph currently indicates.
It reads 26 °C
